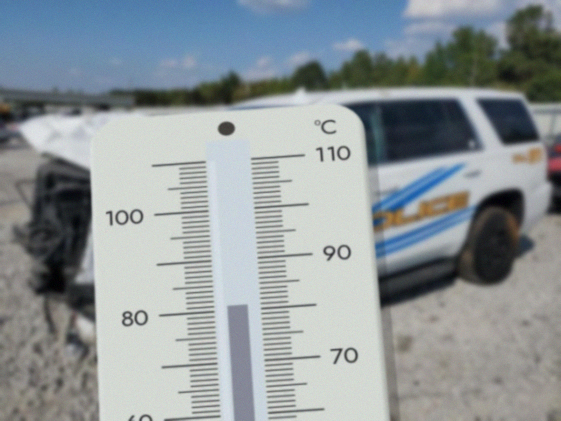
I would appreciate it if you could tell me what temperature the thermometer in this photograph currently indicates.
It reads 81 °C
